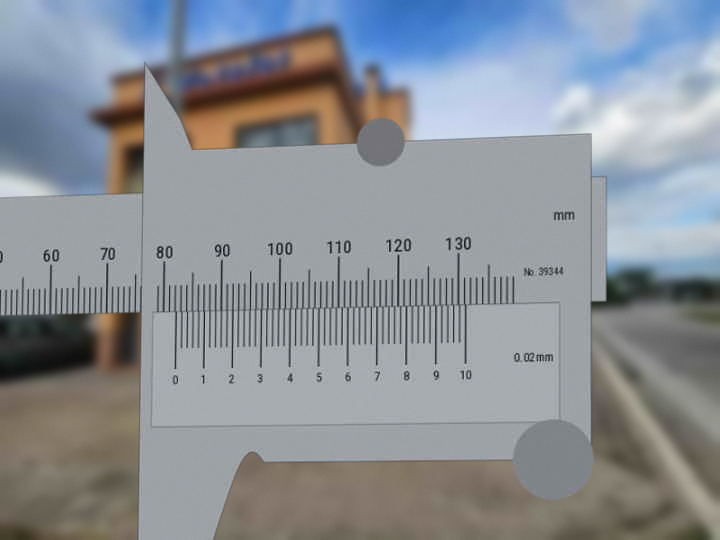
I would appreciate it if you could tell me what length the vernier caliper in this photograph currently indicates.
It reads 82.2 mm
